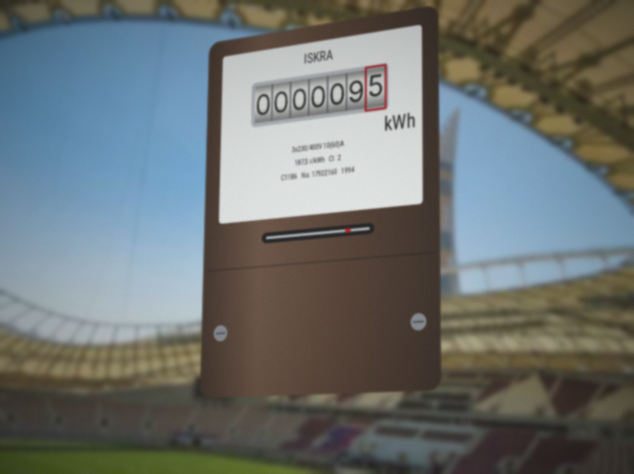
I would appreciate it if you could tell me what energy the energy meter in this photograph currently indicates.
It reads 9.5 kWh
